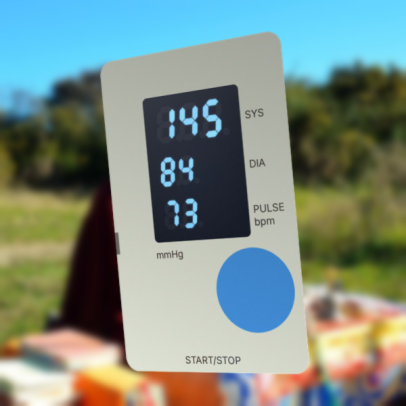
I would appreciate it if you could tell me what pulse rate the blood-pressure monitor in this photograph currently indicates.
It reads 73 bpm
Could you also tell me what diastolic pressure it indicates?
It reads 84 mmHg
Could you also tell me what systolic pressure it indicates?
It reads 145 mmHg
